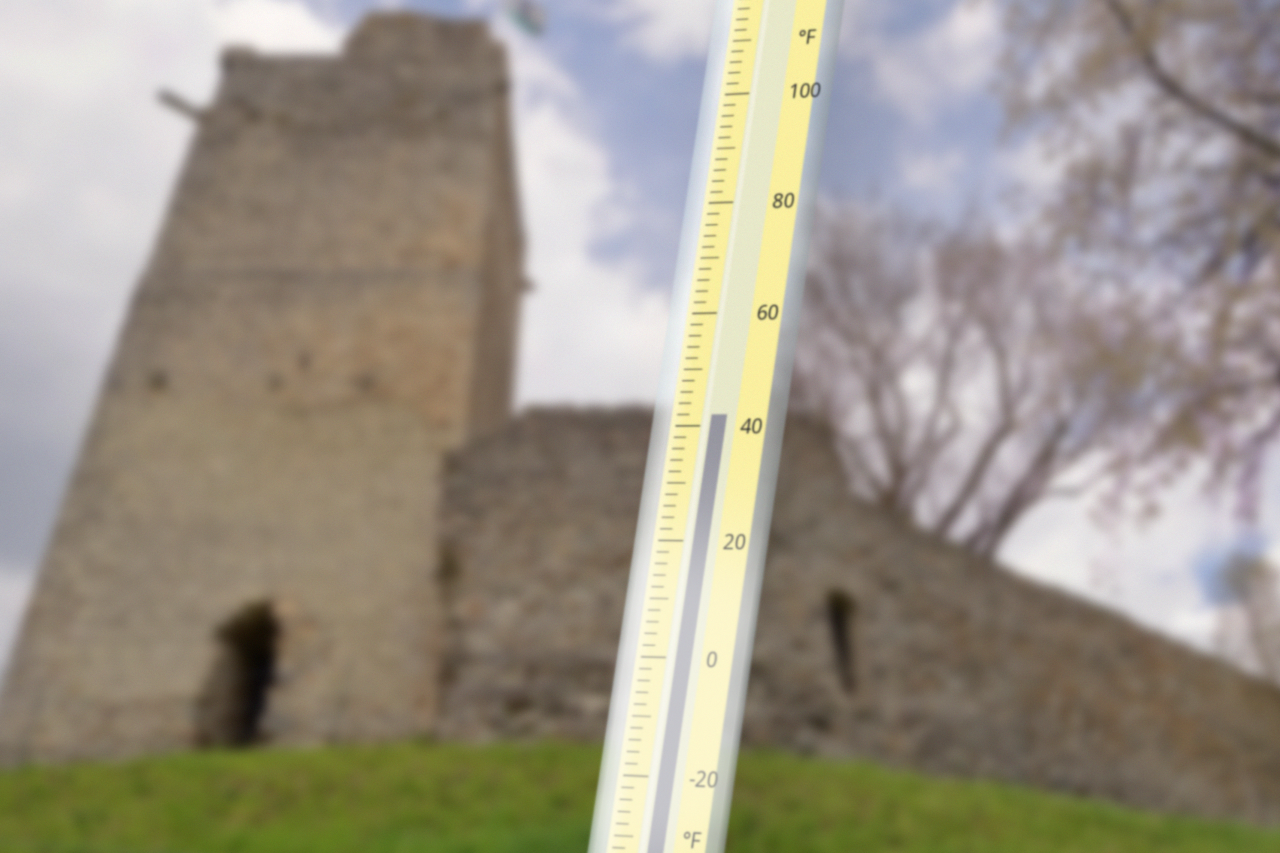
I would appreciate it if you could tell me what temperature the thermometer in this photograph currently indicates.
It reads 42 °F
